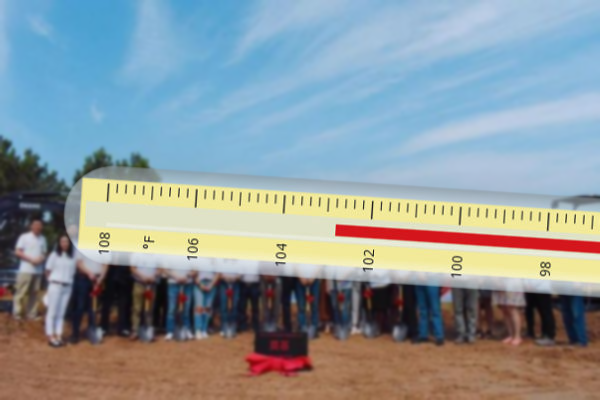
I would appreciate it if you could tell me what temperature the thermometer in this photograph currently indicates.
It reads 102.8 °F
